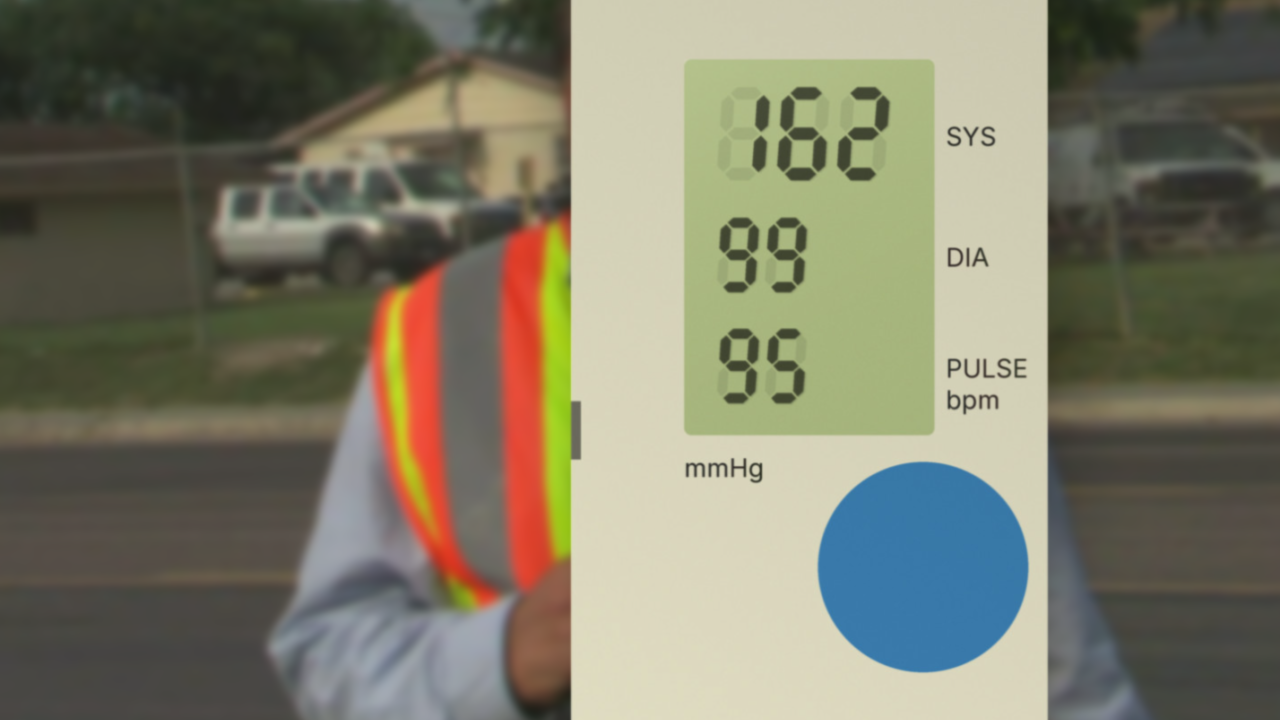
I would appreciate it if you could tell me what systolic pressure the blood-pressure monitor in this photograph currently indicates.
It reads 162 mmHg
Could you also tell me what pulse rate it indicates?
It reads 95 bpm
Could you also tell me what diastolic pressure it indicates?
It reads 99 mmHg
